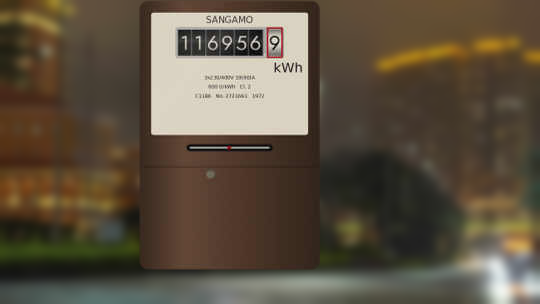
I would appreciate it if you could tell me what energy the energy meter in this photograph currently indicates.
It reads 116956.9 kWh
